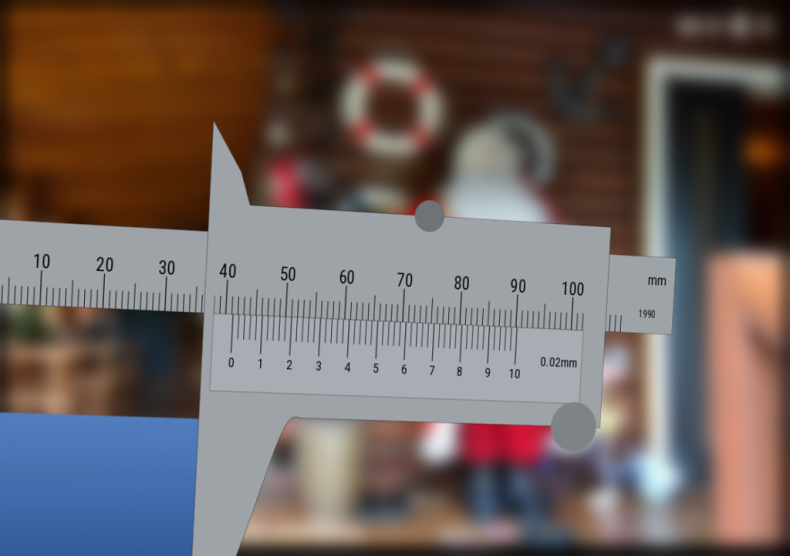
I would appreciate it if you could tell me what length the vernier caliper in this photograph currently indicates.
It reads 41.2 mm
